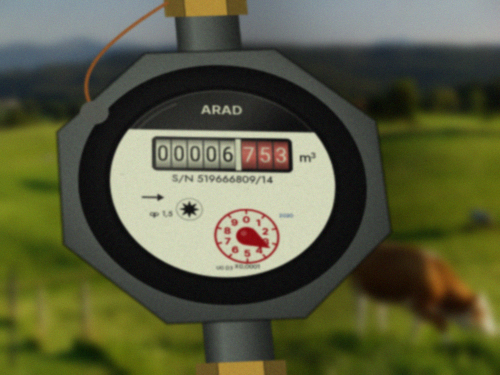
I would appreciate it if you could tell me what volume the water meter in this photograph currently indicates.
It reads 6.7533 m³
